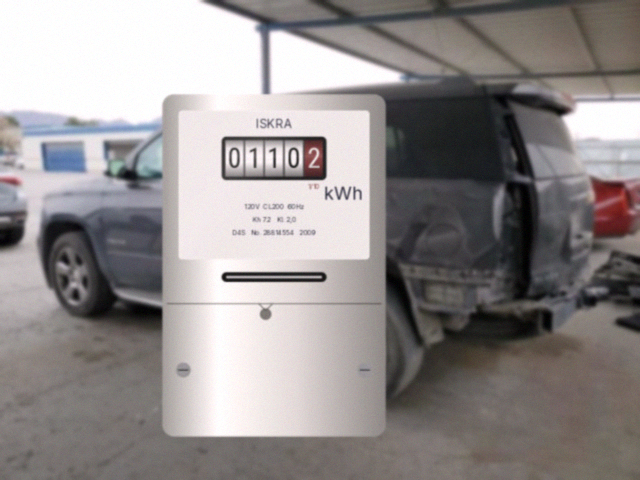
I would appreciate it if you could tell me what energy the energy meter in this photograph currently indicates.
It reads 110.2 kWh
